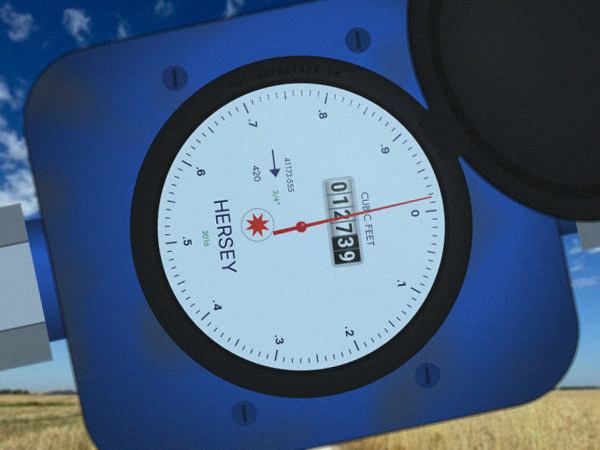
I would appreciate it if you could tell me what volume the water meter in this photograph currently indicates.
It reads 12738.98 ft³
